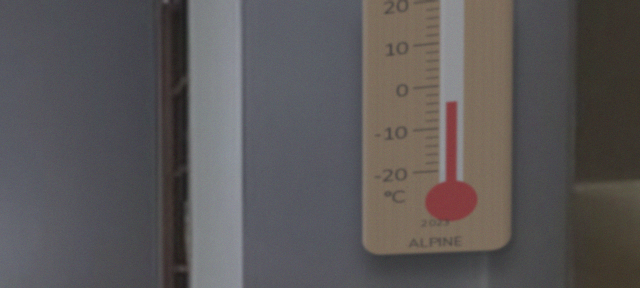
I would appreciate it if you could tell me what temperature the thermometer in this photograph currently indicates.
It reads -4 °C
